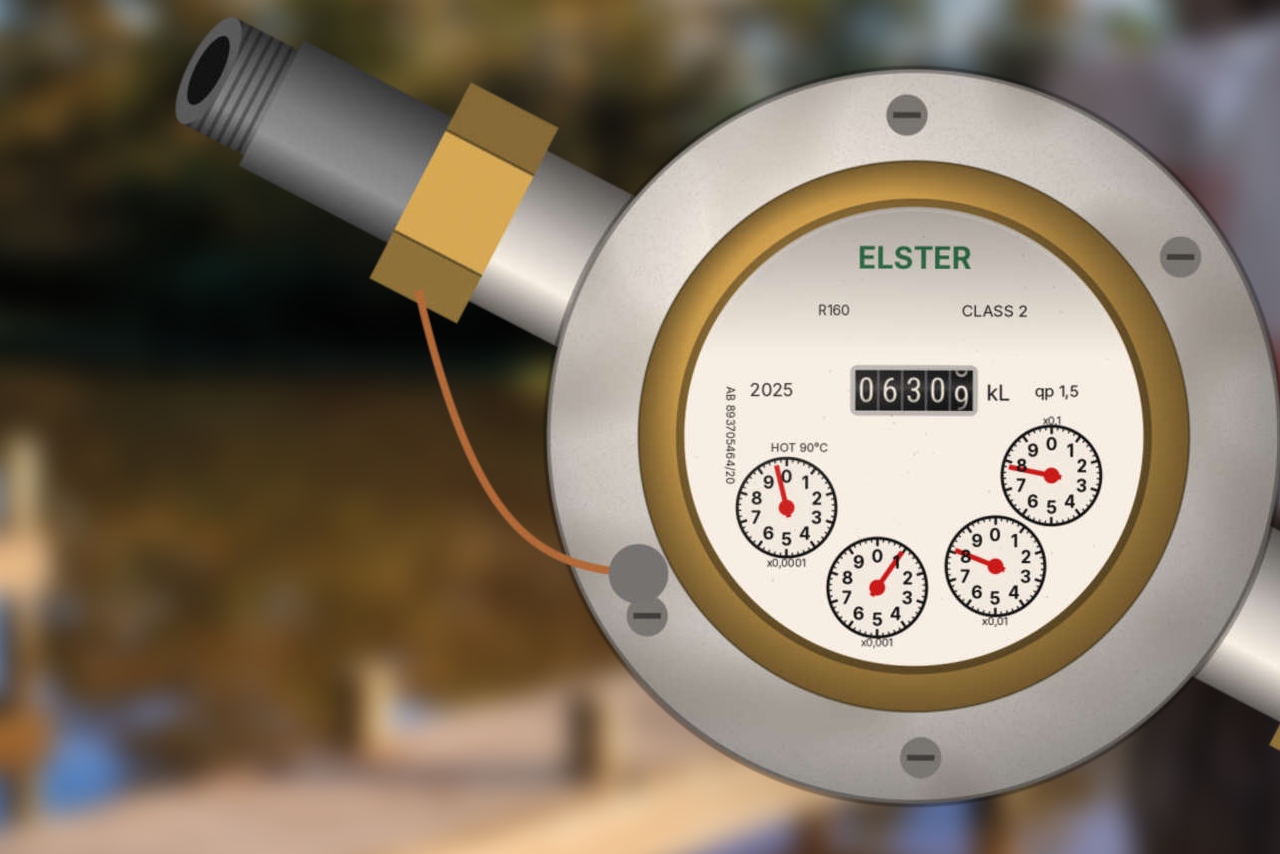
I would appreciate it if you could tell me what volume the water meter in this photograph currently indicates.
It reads 6308.7809 kL
